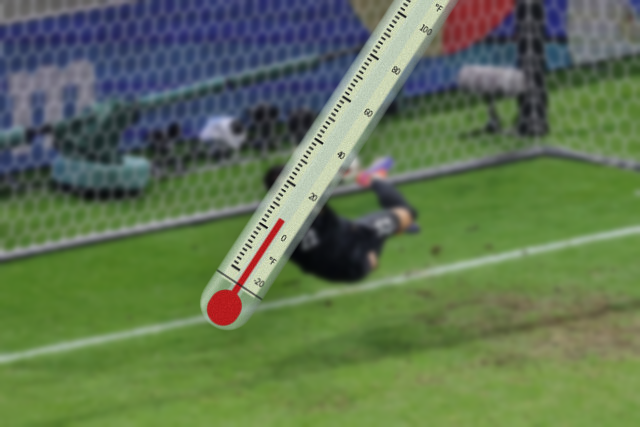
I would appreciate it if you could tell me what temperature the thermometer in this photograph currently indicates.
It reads 6 °F
